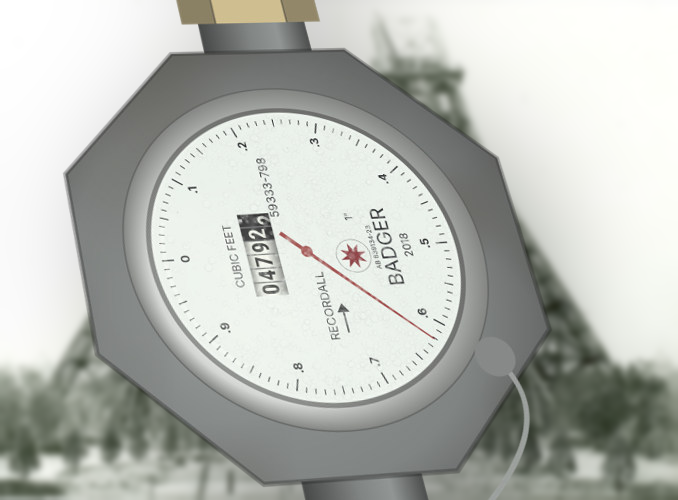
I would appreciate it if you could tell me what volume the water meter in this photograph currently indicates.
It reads 47921.62 ft³
